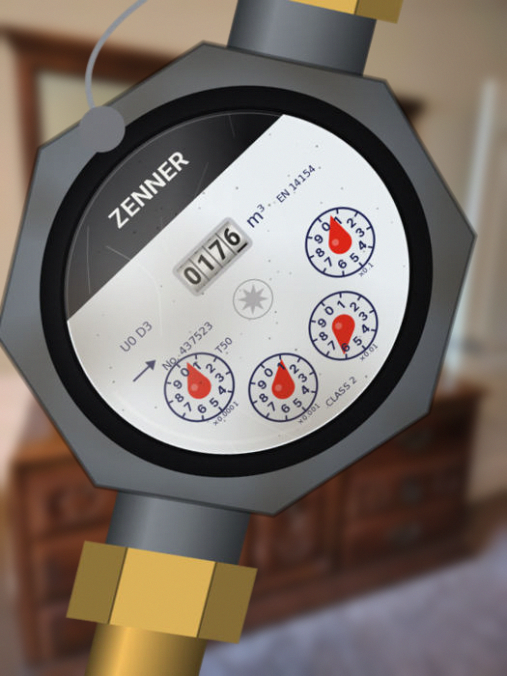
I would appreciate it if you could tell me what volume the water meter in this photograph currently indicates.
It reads 176.0610 m³
